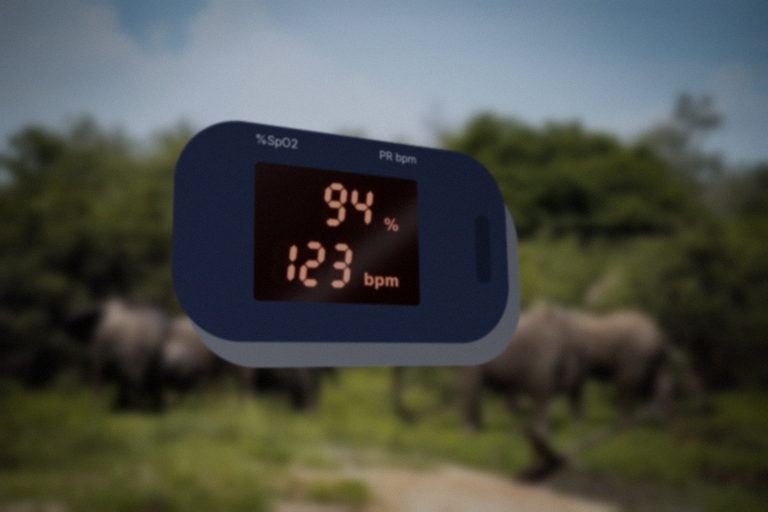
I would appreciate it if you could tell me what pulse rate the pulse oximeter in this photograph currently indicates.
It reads 123 bpm
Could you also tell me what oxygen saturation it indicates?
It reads 94 %
